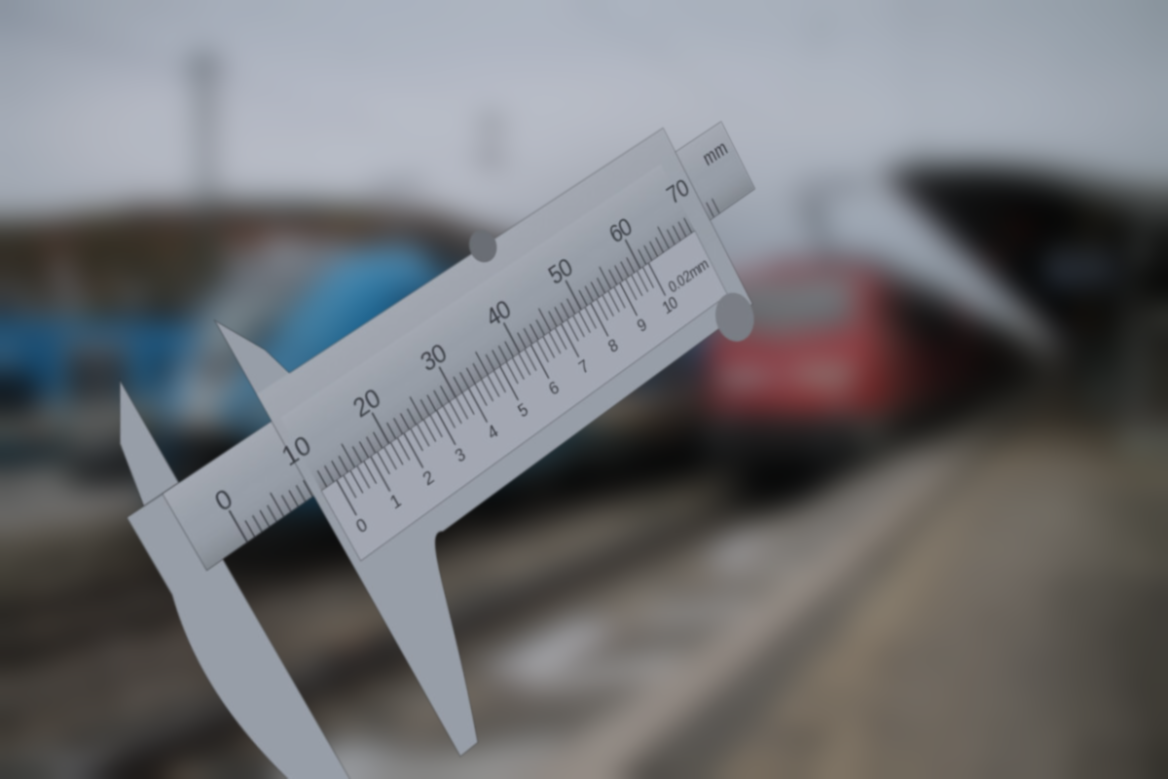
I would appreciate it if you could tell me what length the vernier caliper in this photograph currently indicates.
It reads 12.4 mm
